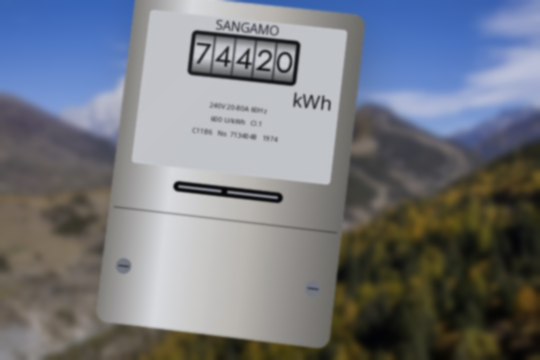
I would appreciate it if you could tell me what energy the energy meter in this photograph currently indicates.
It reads 74420 kWh
